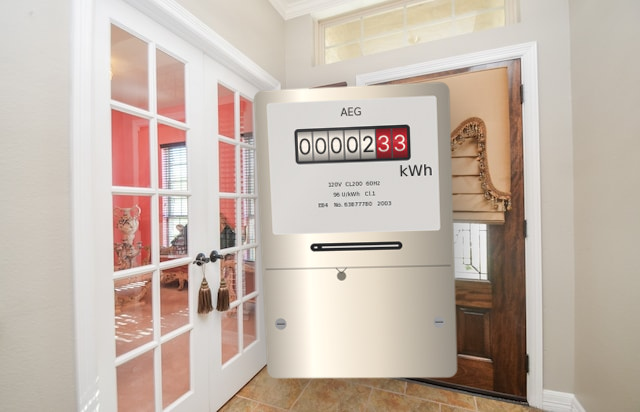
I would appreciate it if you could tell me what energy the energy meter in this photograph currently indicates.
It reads 2.33 kWh
